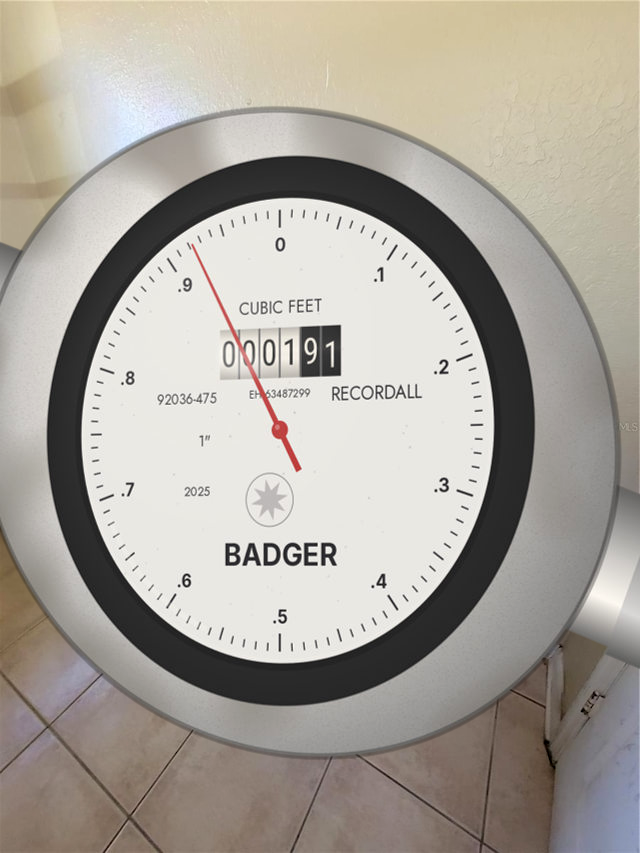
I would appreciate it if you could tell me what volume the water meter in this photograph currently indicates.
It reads 190.92 ft³
